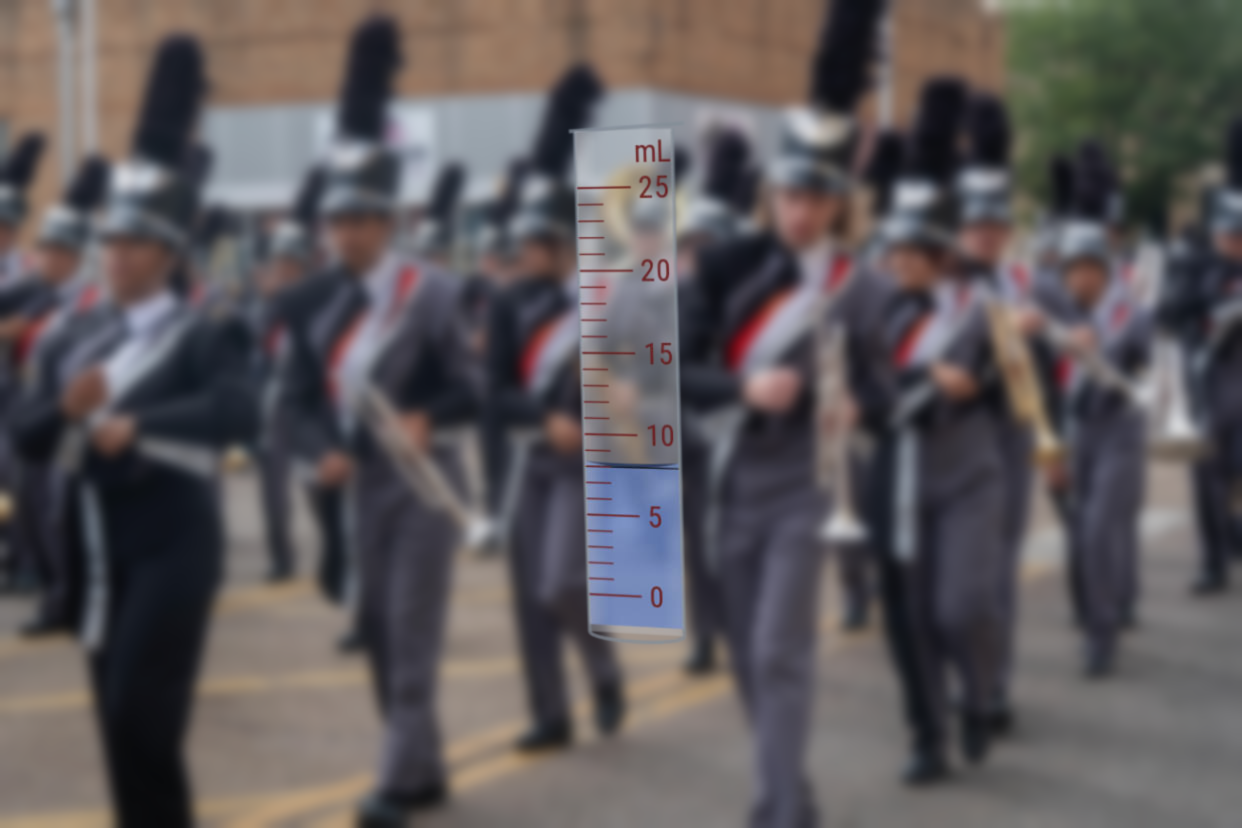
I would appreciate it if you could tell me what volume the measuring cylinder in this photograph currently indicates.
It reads 8 mL
